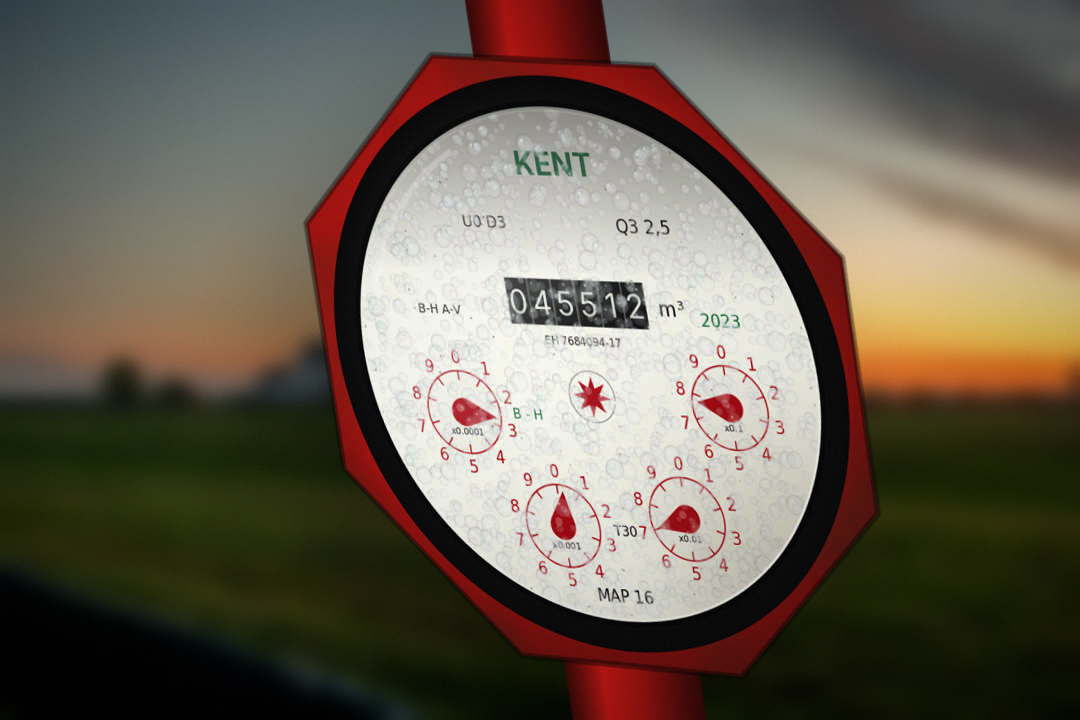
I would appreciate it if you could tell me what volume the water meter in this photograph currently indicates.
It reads 45512.7702 m³
